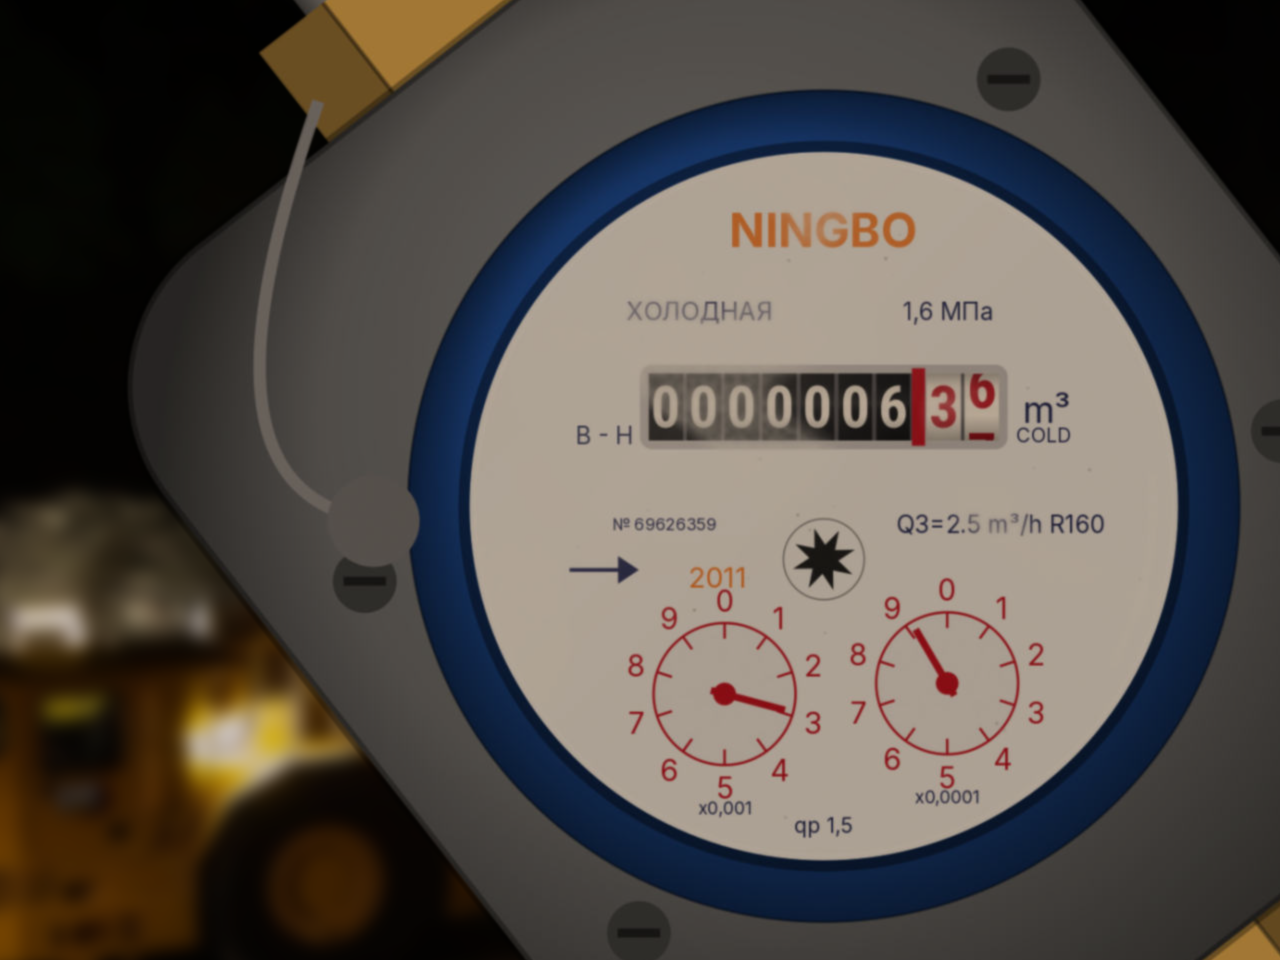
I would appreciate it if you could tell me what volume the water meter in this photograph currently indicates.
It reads 6.3629 m³
